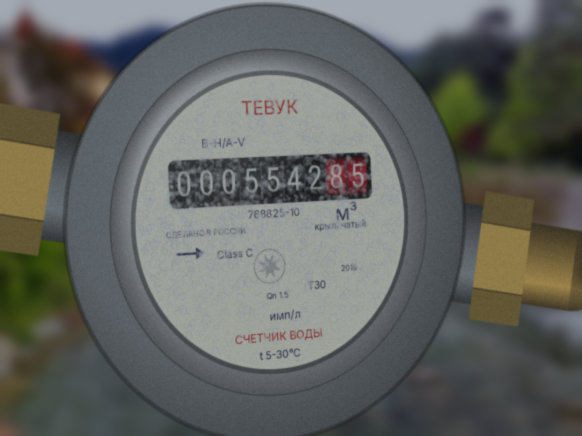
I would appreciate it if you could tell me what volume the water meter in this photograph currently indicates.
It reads 5542.85 m³
